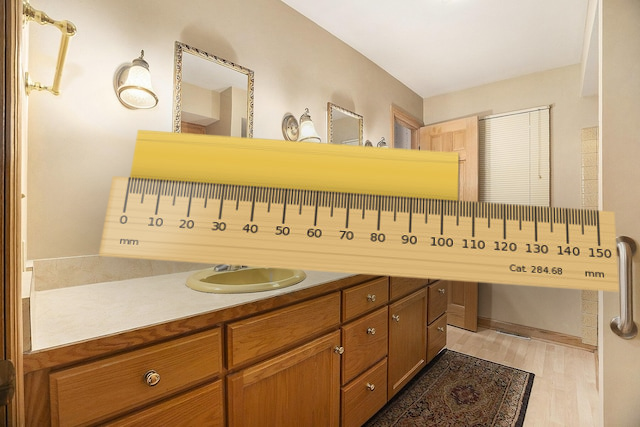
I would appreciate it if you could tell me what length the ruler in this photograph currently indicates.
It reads 105 mm
